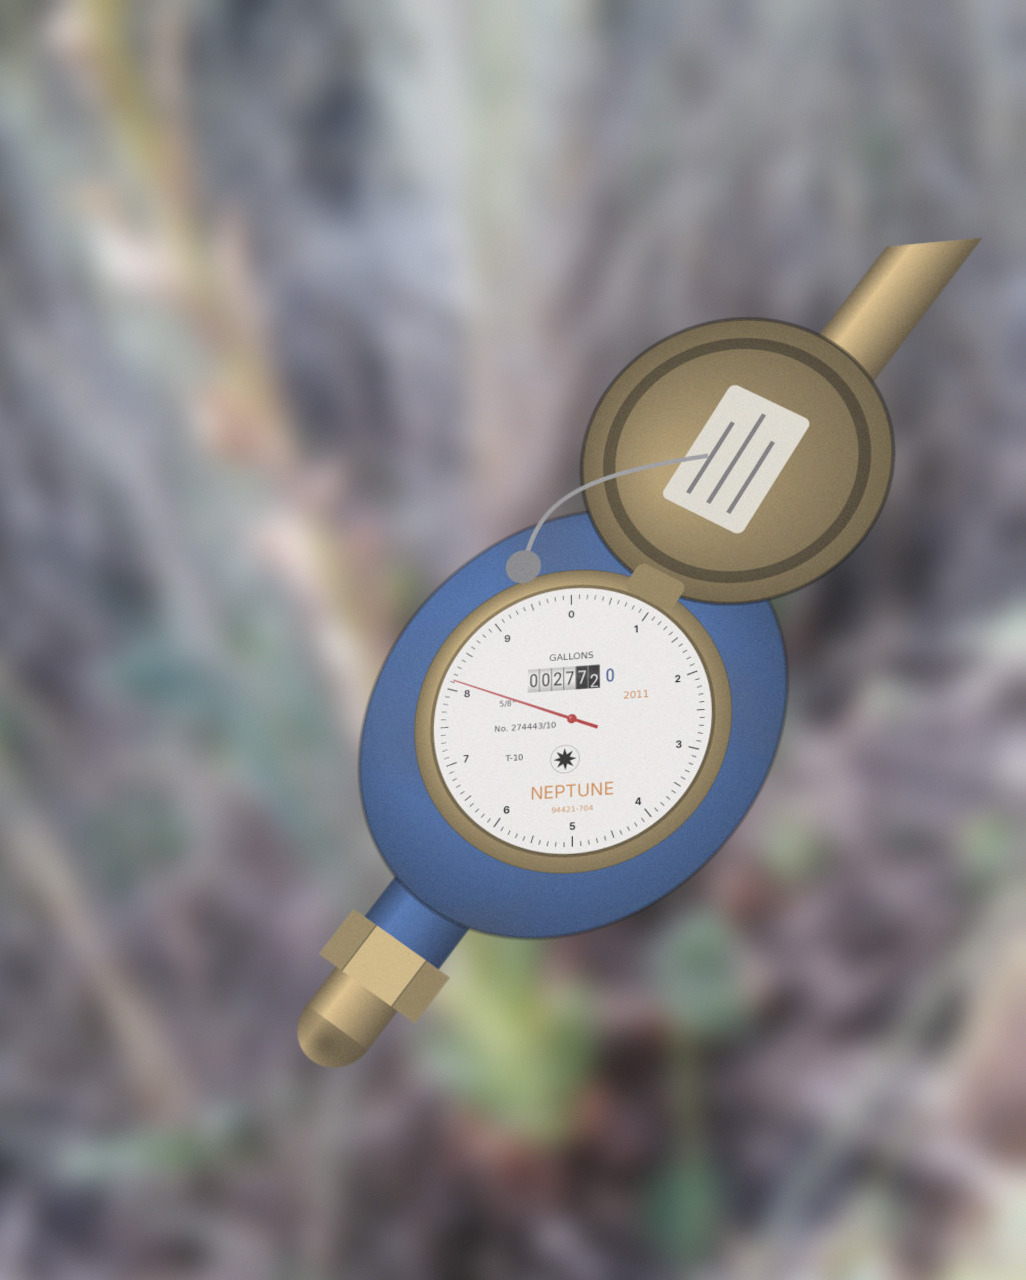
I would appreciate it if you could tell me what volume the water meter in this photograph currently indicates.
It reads 27718.1 gal
